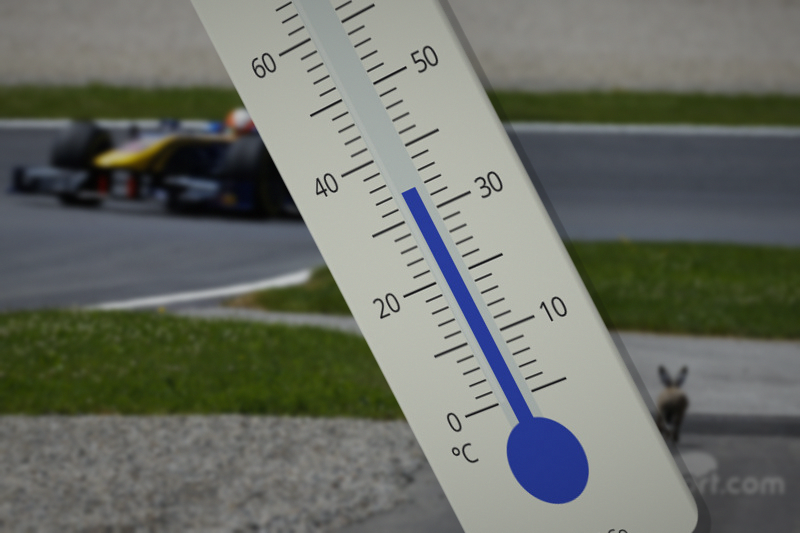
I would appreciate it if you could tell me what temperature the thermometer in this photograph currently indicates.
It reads 34 °C
